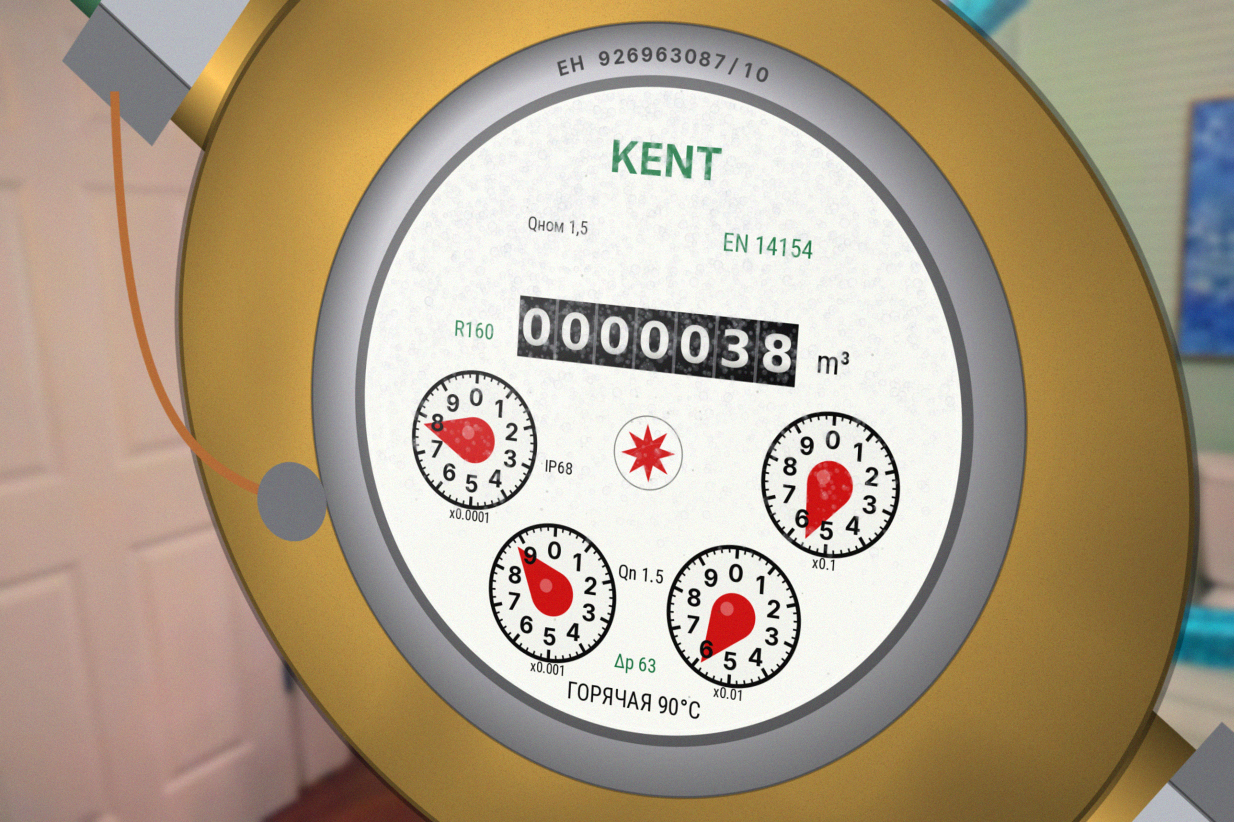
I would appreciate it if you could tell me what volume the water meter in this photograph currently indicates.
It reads 38.5587 m³
